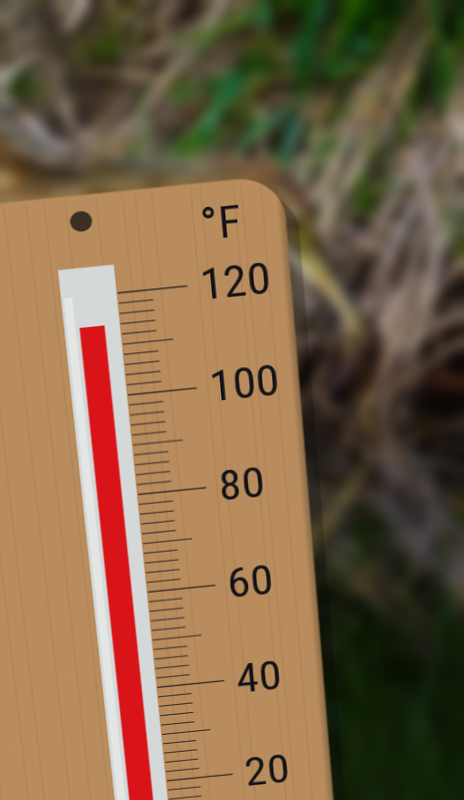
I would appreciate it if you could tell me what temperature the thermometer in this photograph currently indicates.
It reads 114 °F
